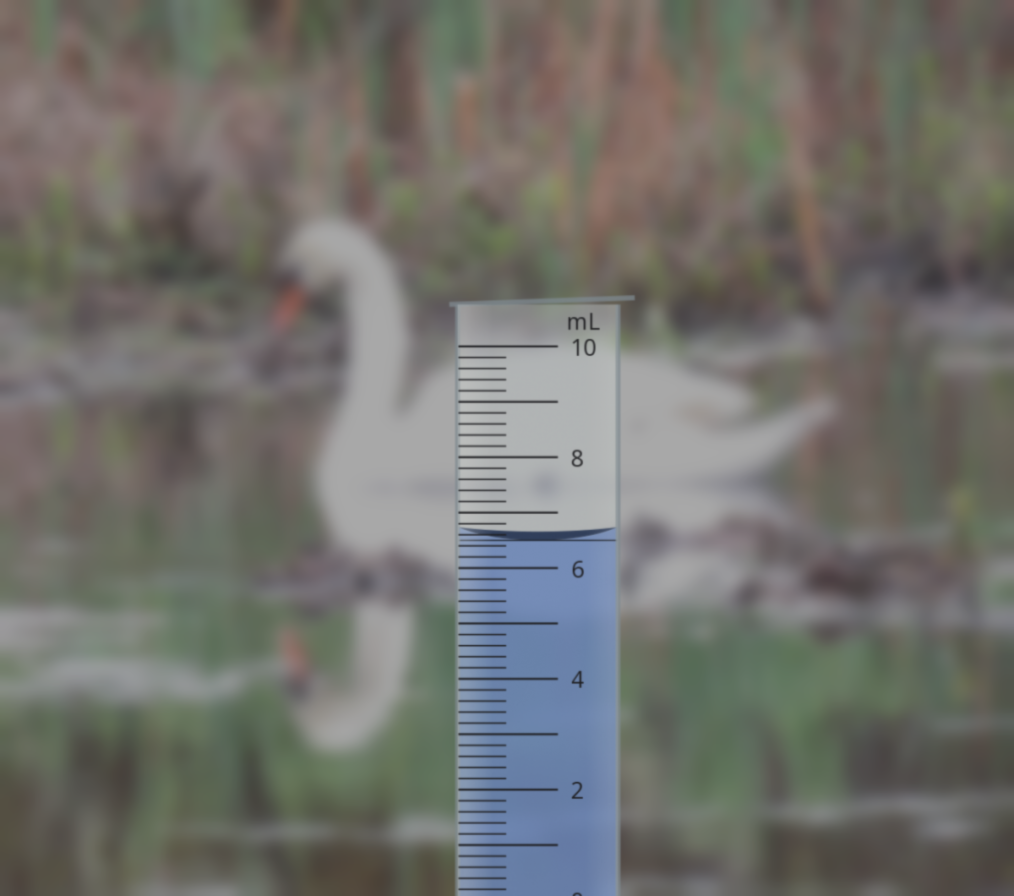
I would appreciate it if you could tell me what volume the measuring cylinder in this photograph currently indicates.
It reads 6.5 mL
